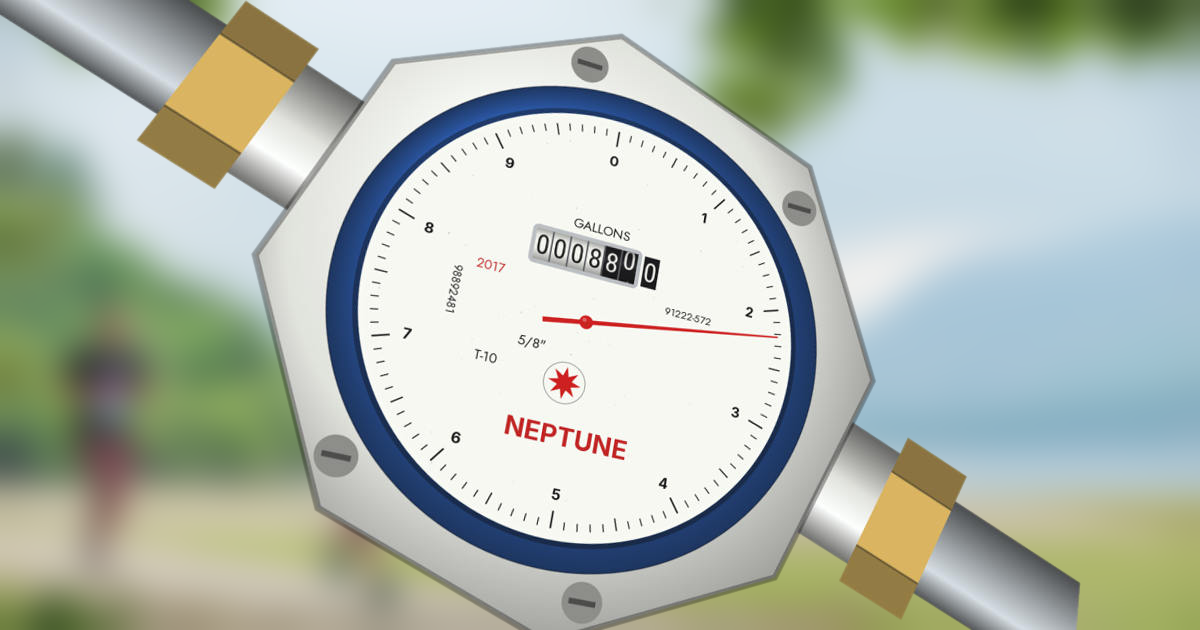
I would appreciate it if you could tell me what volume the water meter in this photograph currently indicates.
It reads 8802.2 gal
